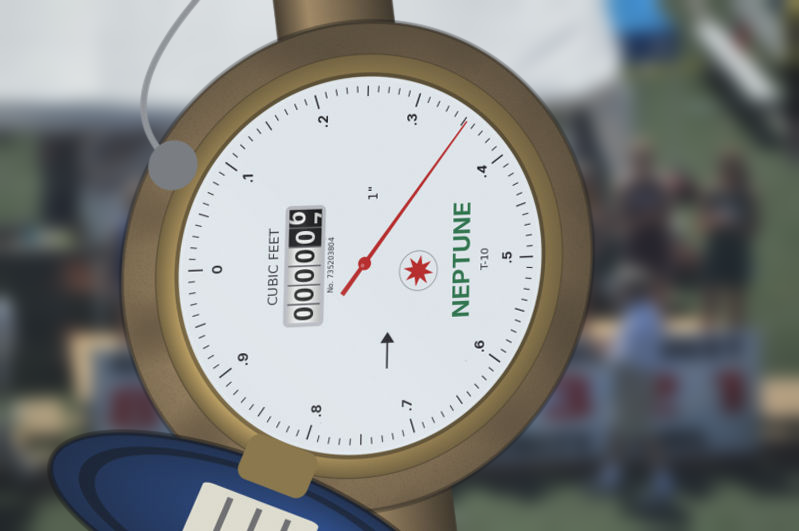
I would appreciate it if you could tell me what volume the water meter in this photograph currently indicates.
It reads 6.35 ft³
